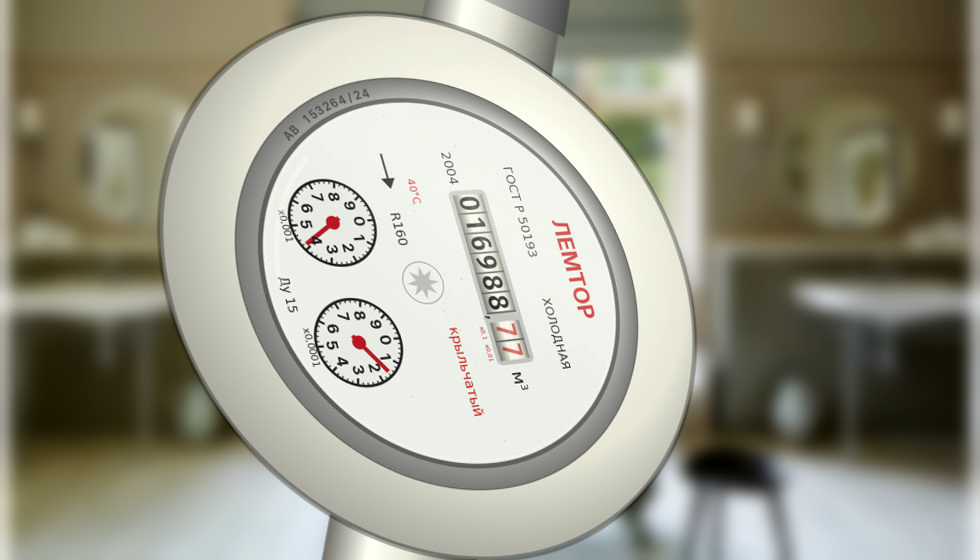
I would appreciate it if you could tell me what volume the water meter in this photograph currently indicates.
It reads 16988.7741 m³
